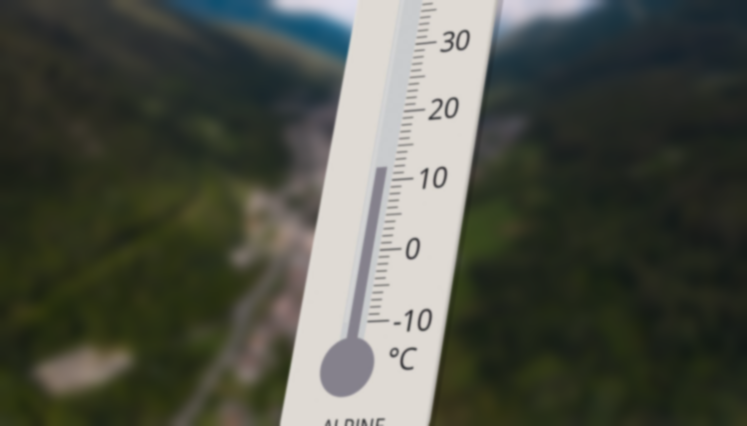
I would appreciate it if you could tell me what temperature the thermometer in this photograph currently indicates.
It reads 12 °C
